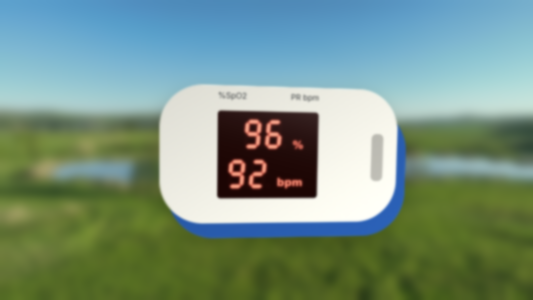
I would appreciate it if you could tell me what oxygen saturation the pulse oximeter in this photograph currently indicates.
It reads 96 %
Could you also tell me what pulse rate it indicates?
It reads 92 bpm
